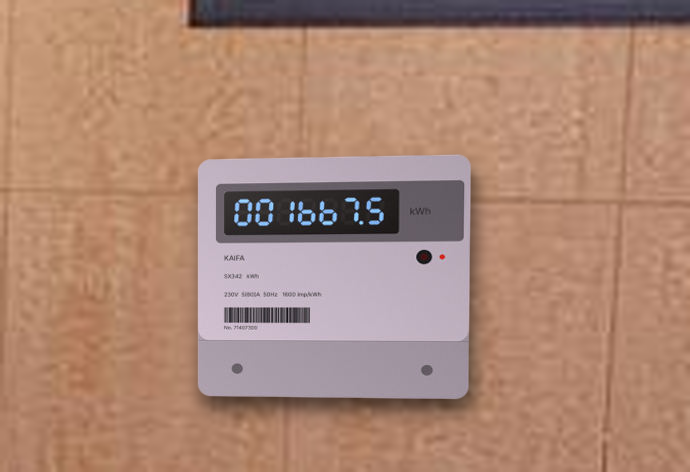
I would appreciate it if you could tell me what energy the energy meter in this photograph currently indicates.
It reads 1667.5 kWh
